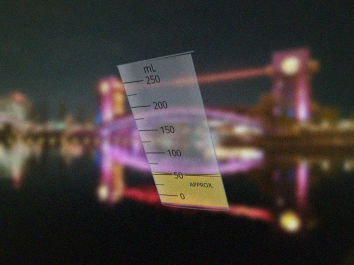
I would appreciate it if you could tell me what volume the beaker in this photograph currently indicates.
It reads 50 mL
